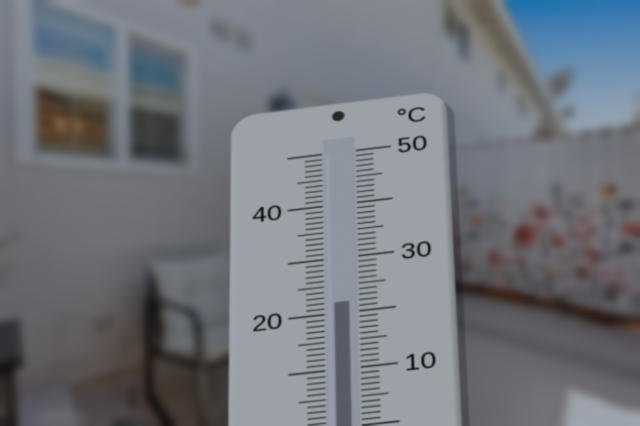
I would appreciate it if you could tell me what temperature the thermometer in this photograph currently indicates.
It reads 22 °C
